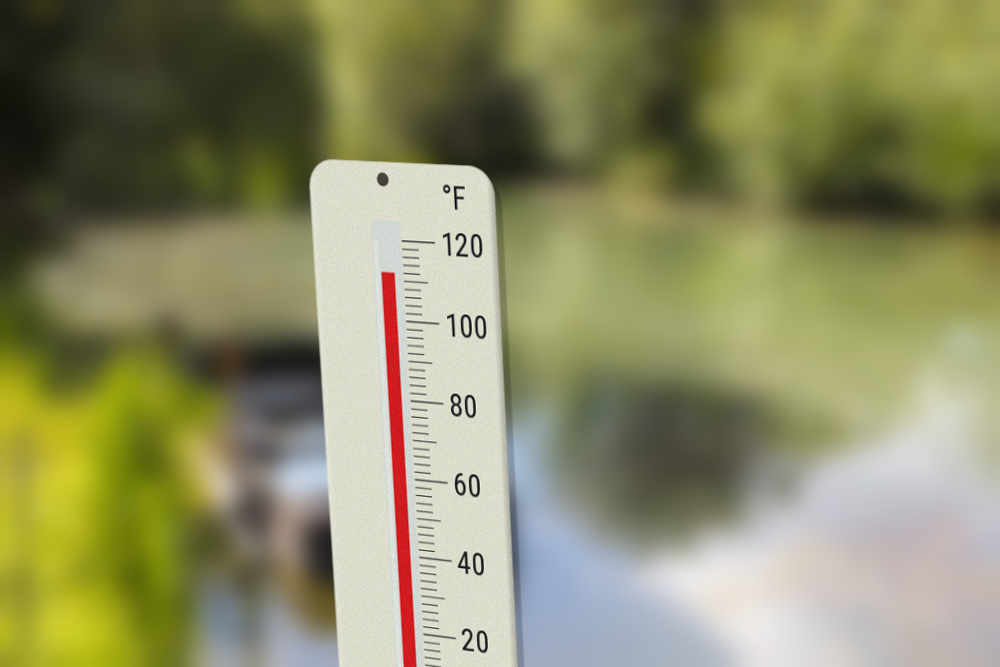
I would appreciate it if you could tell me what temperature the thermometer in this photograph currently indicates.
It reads 112 °F
